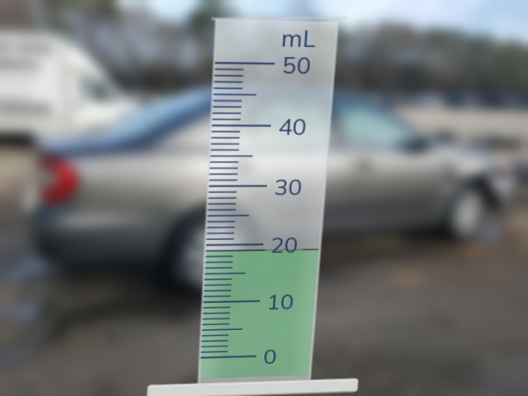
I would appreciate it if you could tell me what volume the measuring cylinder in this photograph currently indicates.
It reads 19 mL
